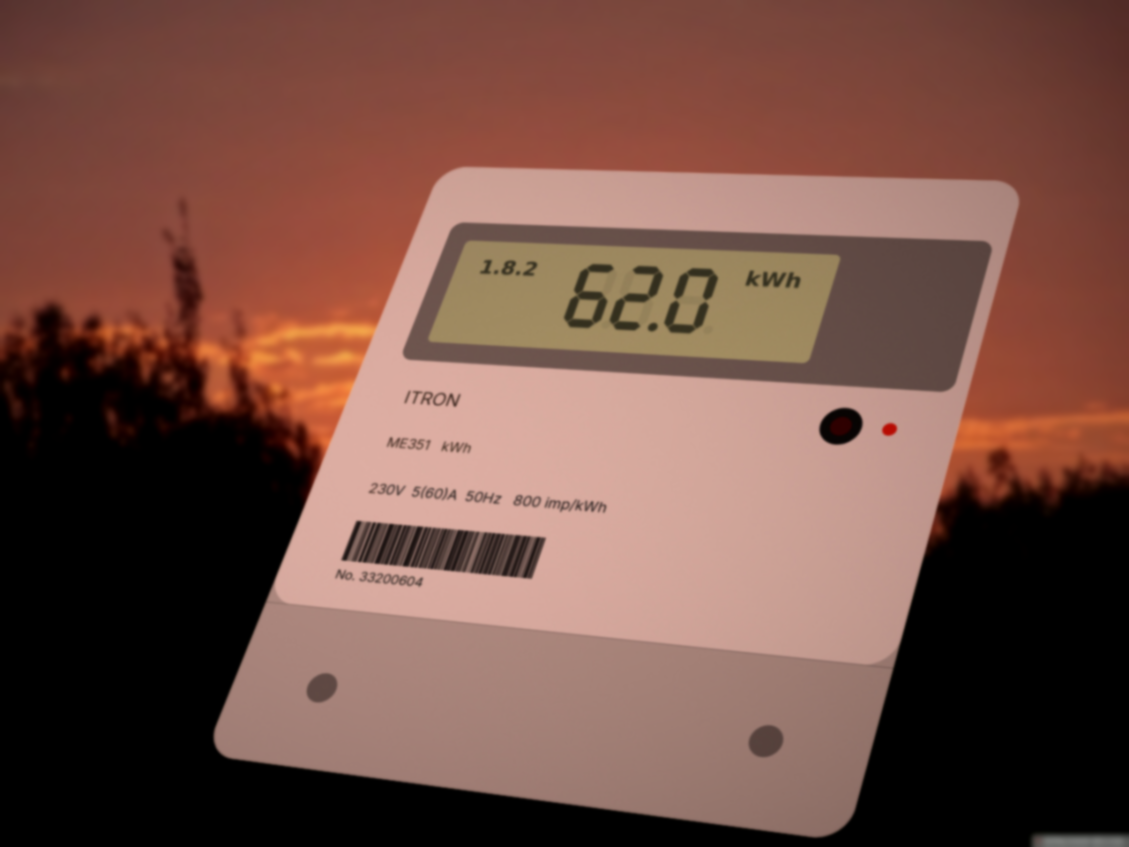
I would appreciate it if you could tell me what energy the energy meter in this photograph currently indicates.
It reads 62.0 kWh
